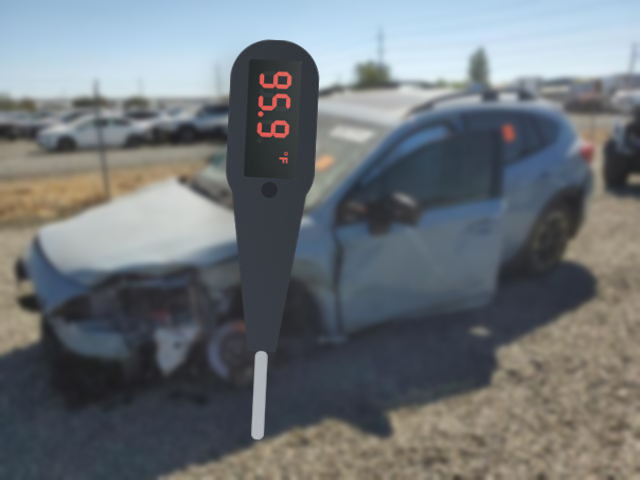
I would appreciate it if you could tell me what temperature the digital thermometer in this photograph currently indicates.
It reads 95.9 °F
